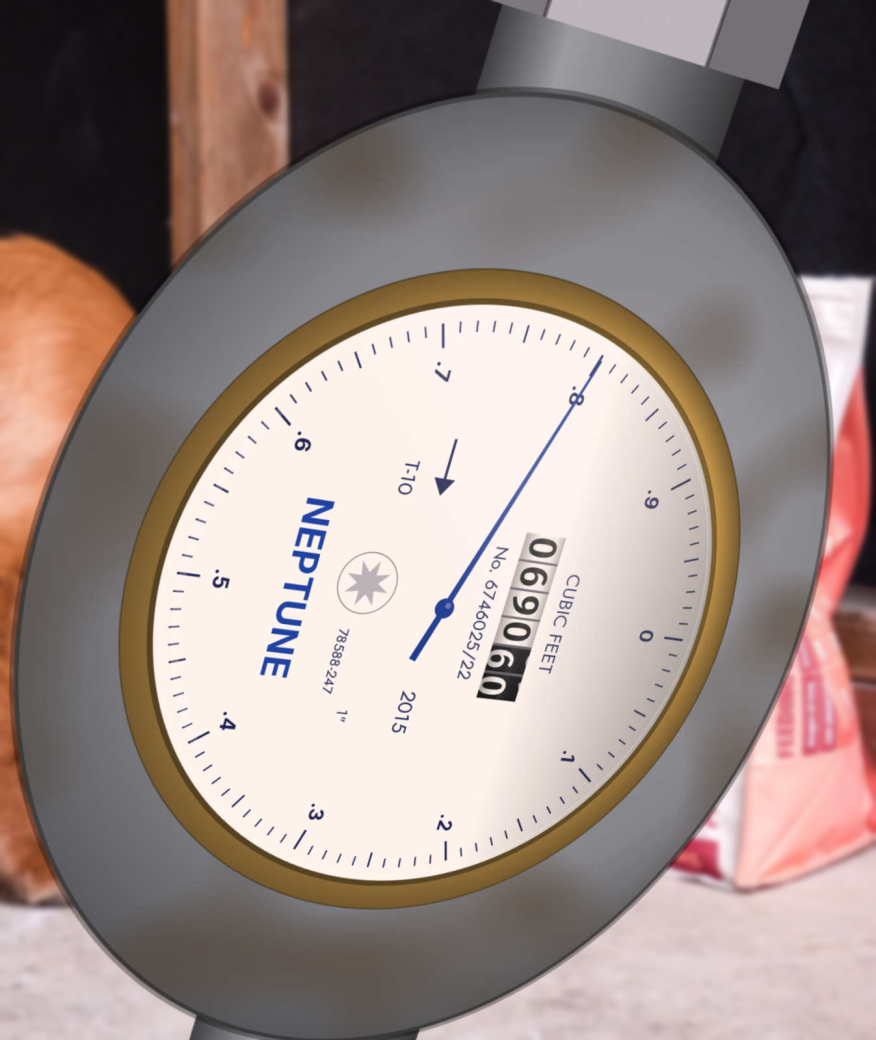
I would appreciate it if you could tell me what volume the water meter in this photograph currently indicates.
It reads 69059.80 ft³
